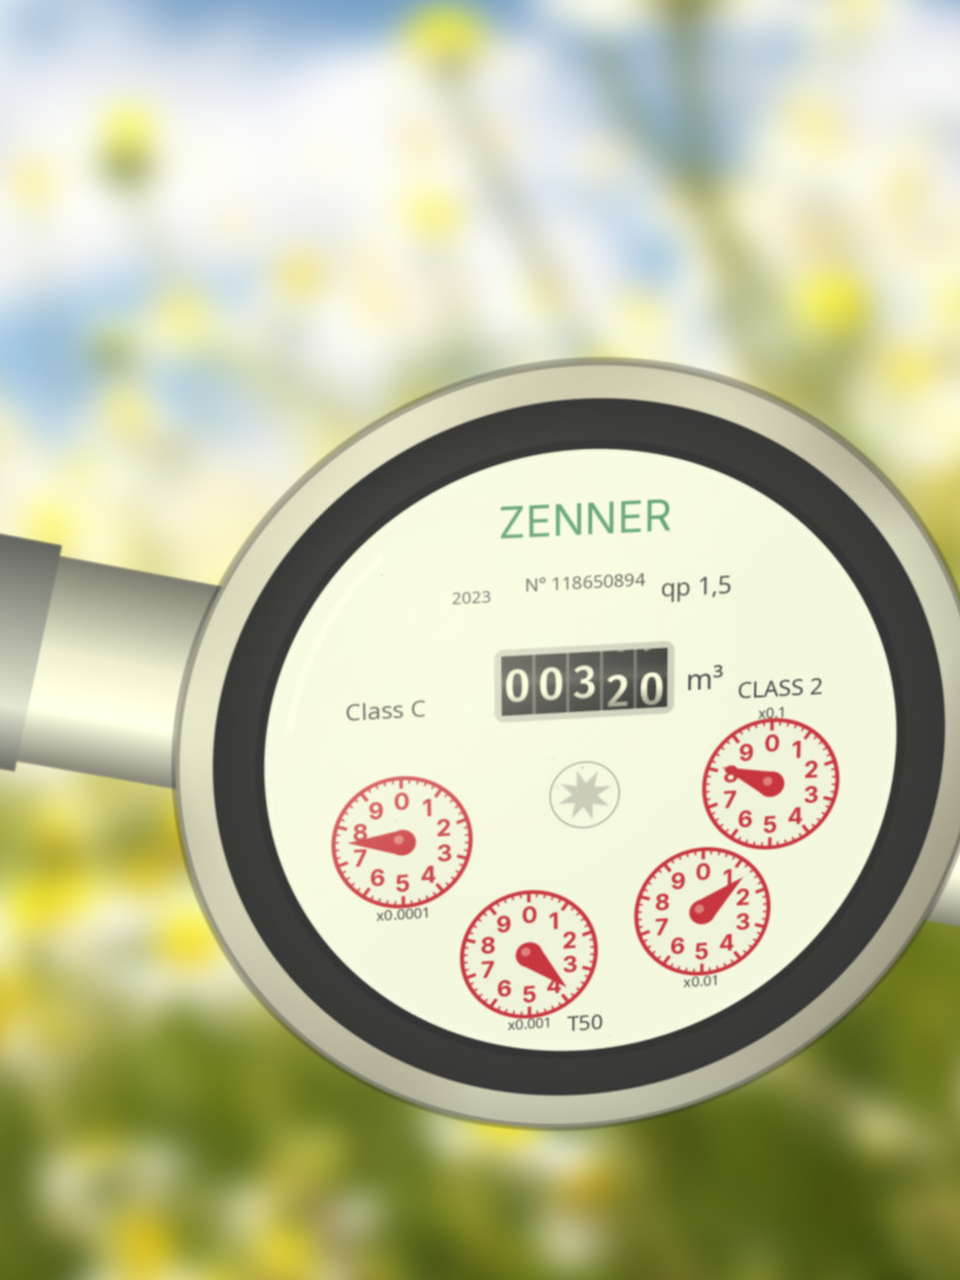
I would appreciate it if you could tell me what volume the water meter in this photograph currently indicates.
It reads 319.8137 m³
